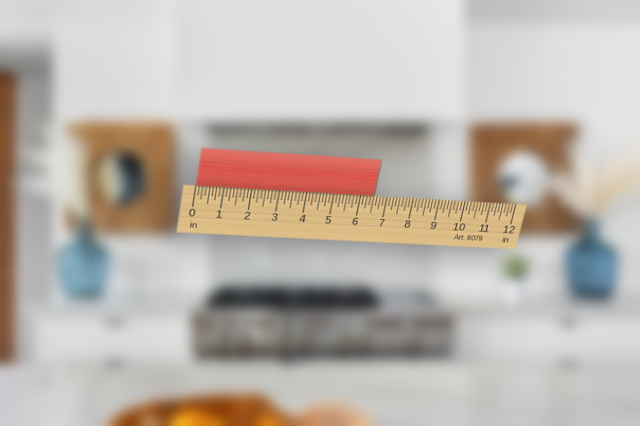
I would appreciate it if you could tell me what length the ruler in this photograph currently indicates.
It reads 6.5 in
